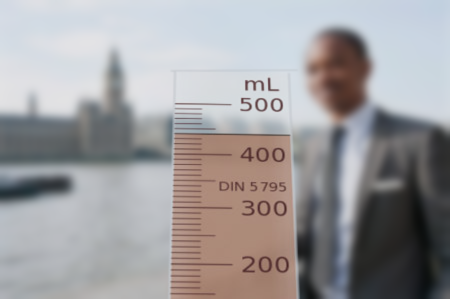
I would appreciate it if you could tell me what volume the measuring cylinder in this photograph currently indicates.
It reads 440 mL
